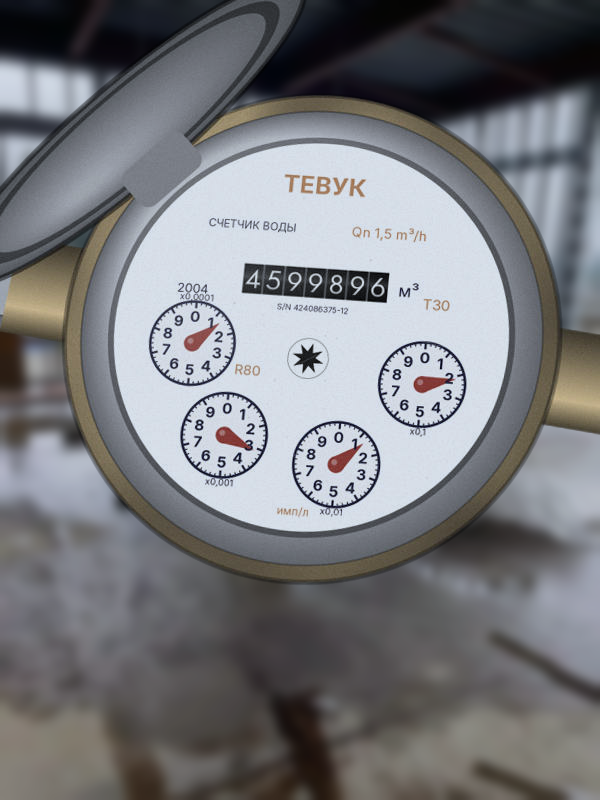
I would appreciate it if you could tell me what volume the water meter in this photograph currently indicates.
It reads 4599896.2131 m³
